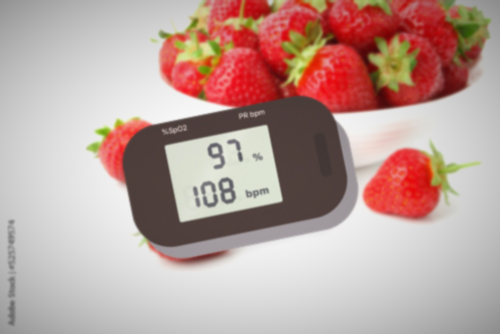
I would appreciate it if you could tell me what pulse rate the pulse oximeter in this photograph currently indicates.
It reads 108 bpm
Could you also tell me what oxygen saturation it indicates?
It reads 97 %
